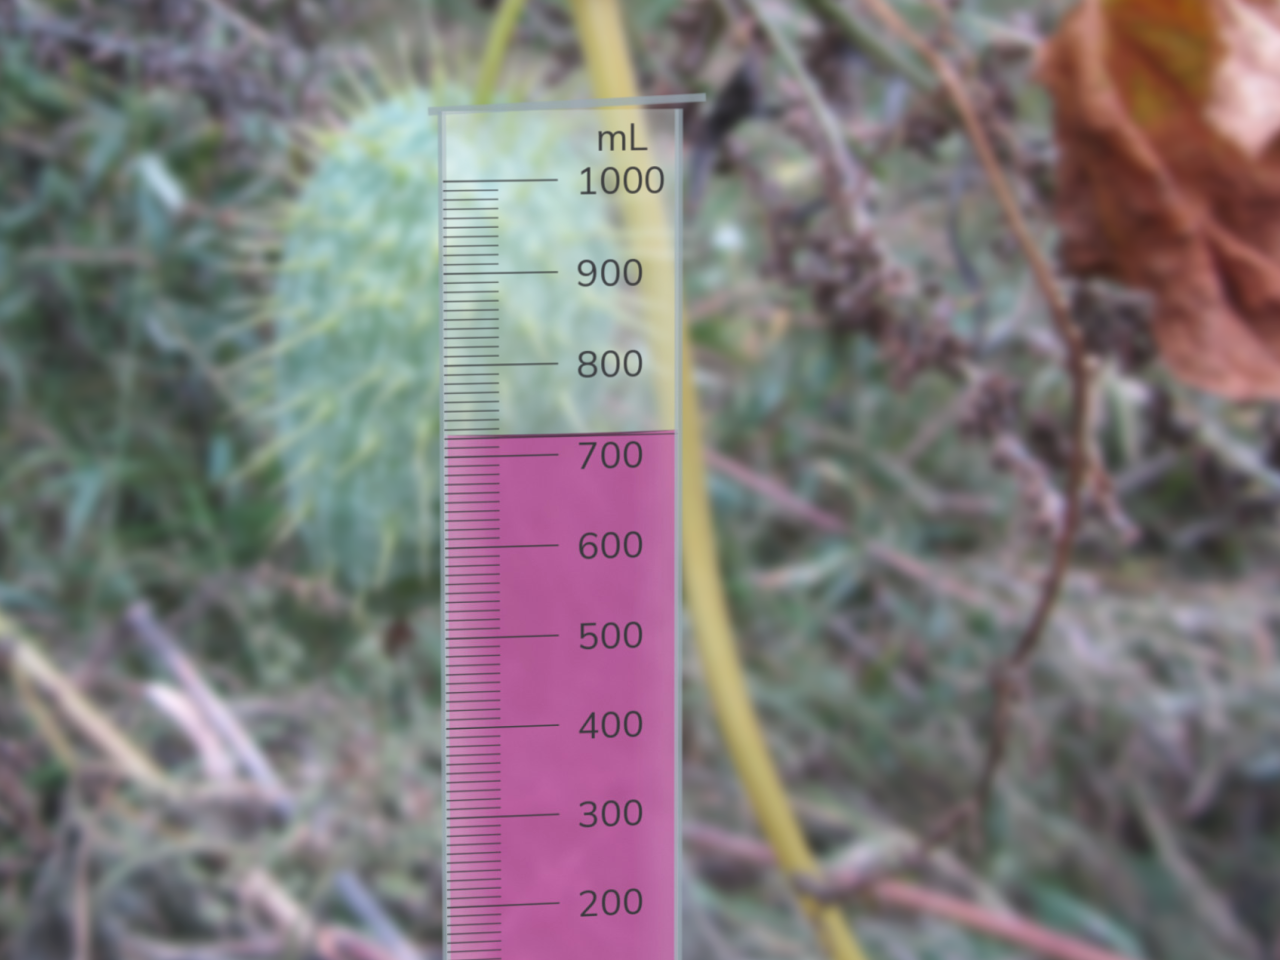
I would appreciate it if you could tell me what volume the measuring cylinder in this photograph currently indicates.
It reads 720 mL
